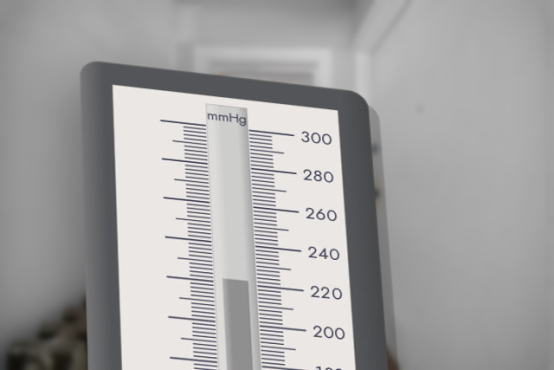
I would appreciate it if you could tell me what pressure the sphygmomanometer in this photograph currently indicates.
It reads 222 mmHg
